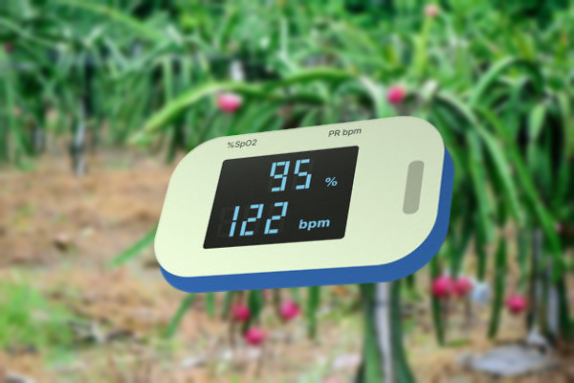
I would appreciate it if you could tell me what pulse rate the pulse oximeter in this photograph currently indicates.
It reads 122 bpm
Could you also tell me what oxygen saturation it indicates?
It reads 95 %
